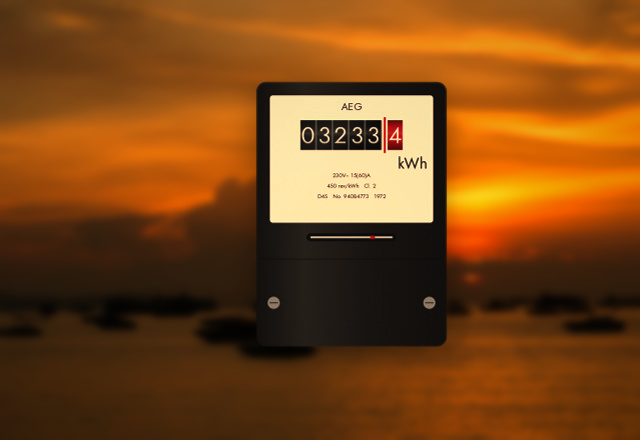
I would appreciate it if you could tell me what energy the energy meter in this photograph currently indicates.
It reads 3233.4 kWh
